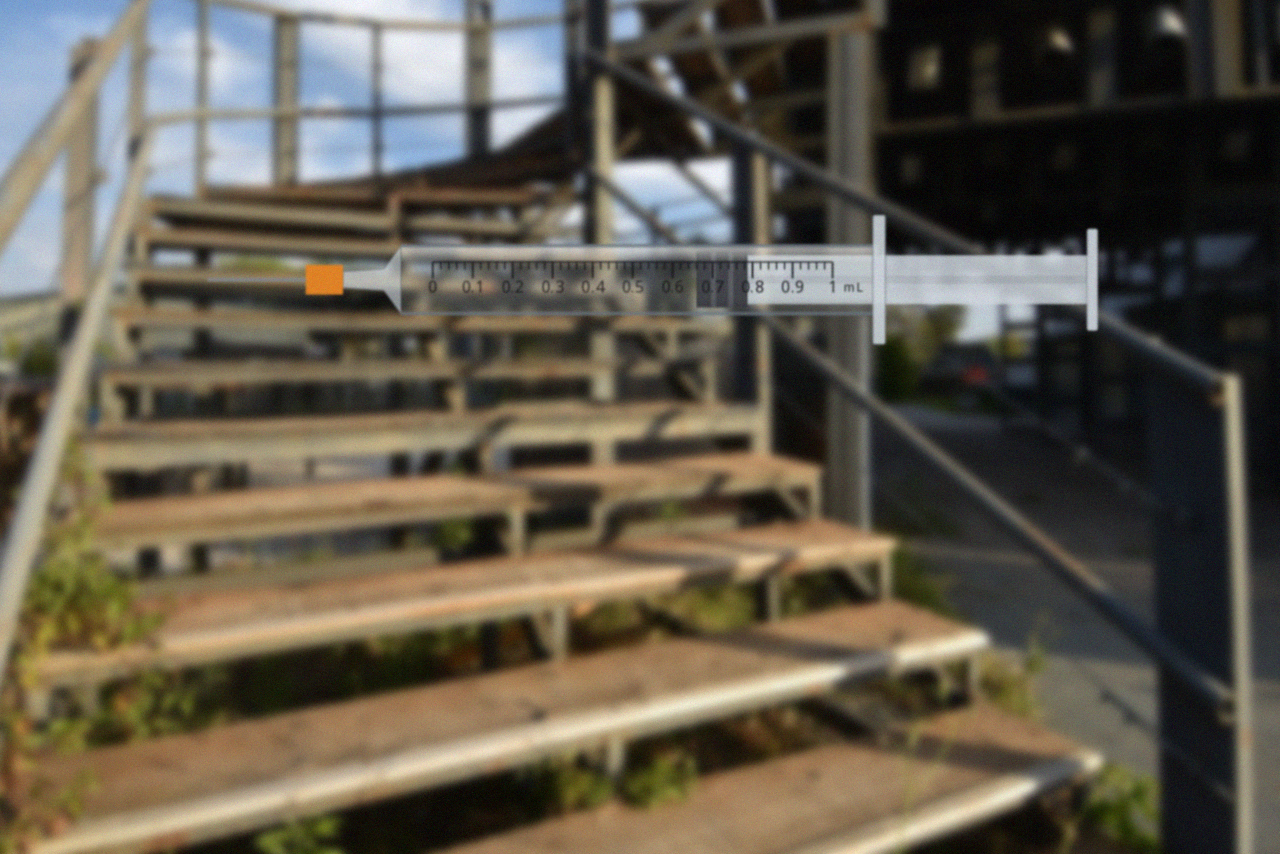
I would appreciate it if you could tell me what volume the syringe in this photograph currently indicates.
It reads 0.66 mL
